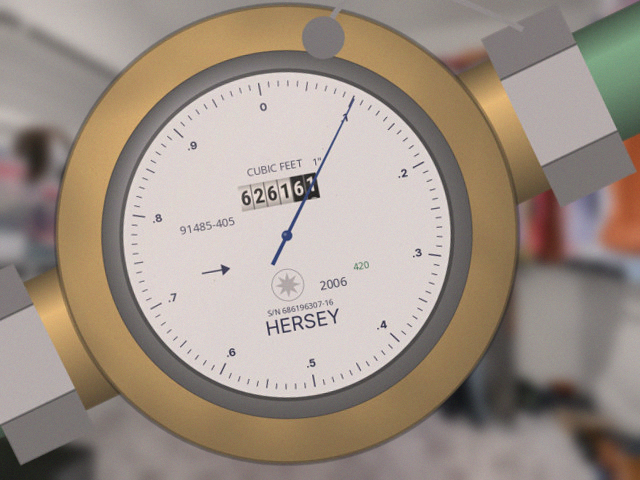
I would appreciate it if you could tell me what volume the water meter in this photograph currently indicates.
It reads 626161.10 ft³
